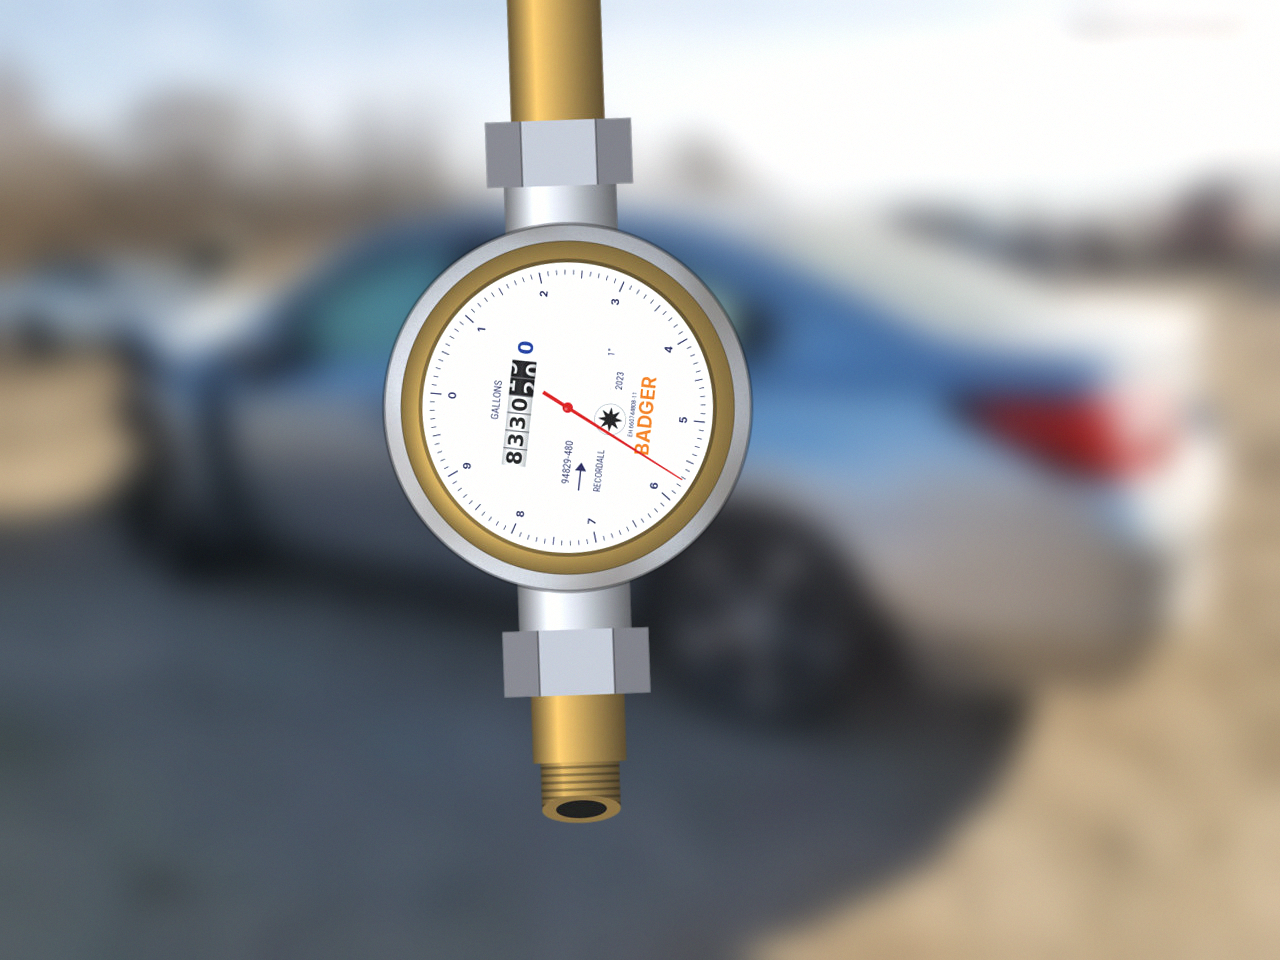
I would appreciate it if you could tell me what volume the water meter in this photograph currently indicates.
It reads 8330195.7 gal
